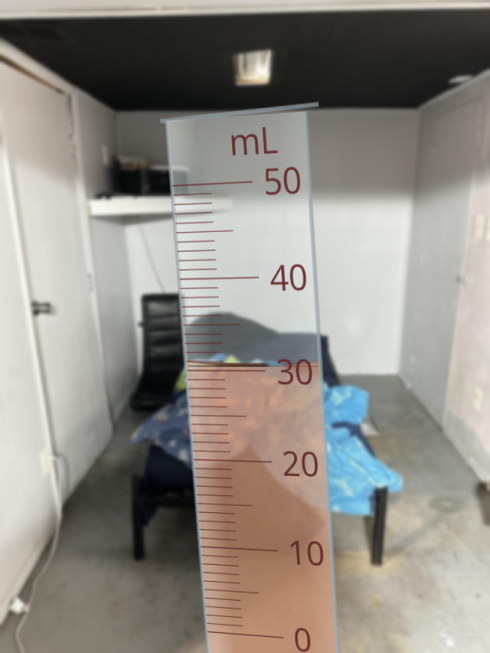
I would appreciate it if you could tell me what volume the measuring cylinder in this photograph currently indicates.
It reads 30.5 mL
